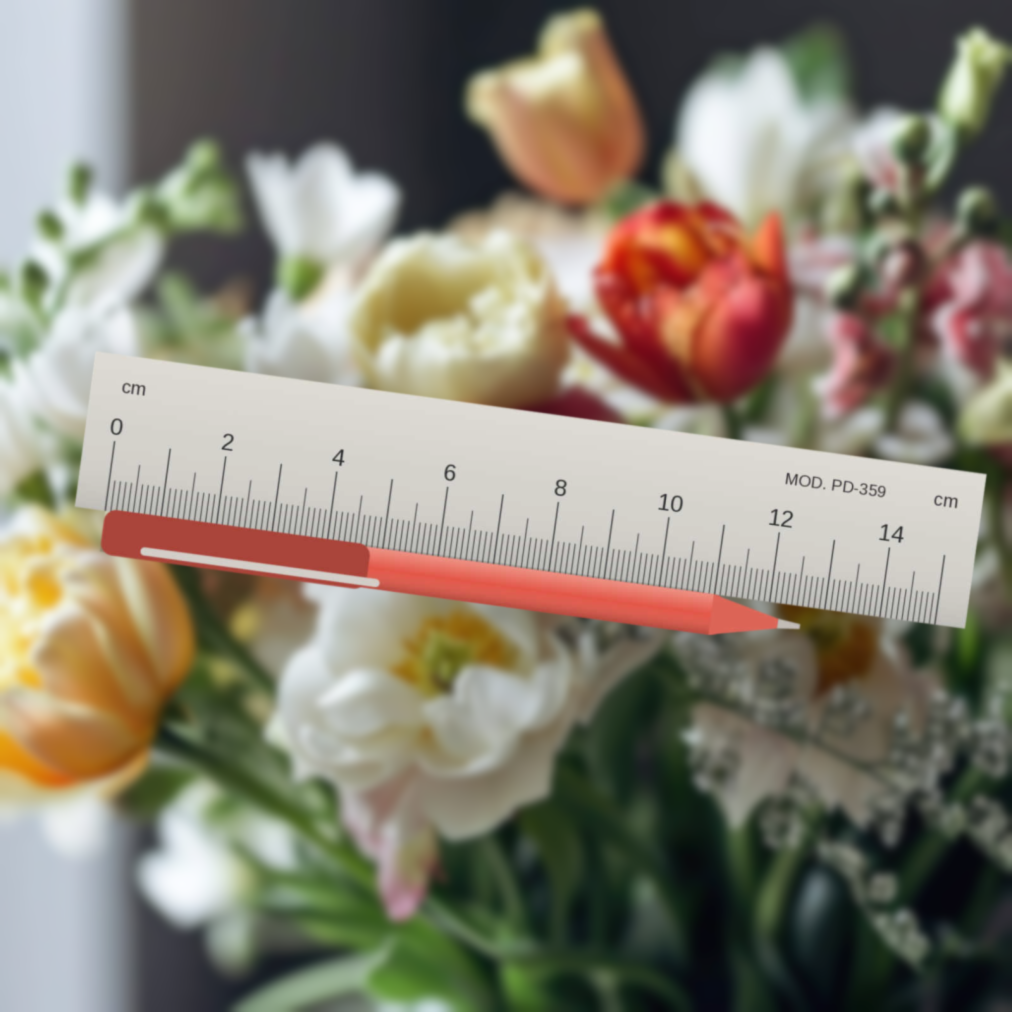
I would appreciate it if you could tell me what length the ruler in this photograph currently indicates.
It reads 12.6 cm
